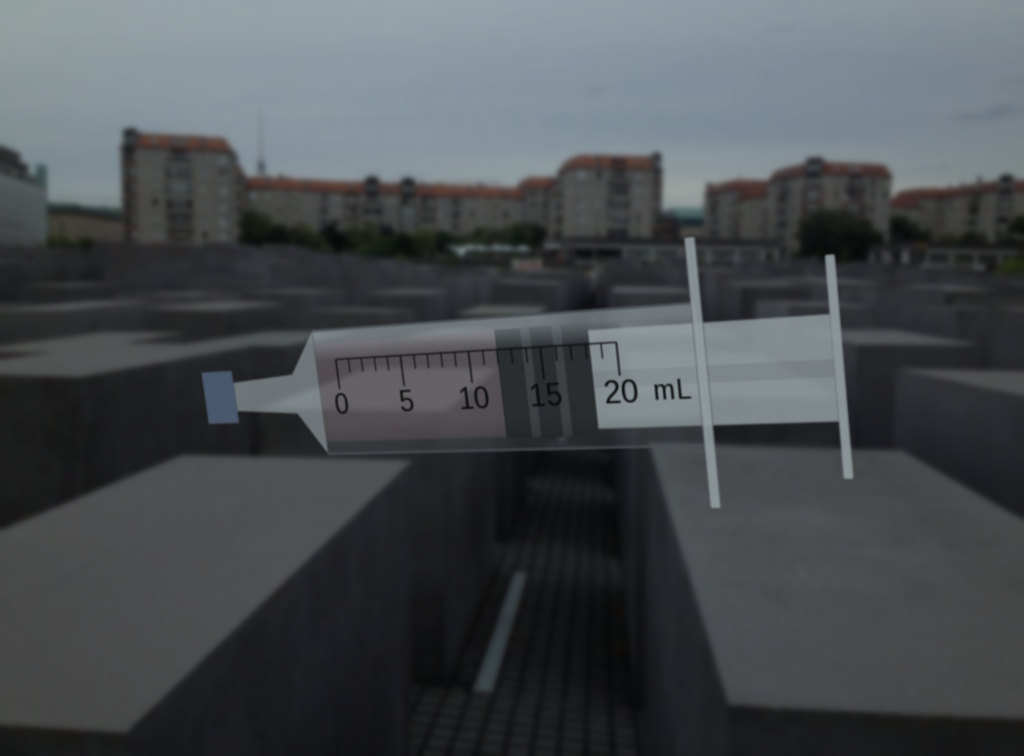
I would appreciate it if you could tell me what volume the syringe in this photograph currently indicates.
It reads 12 mL
